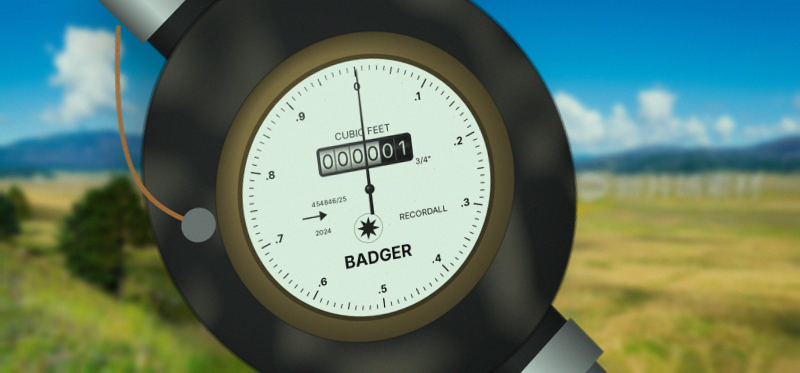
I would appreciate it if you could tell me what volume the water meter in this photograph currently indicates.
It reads 1.00 ft³
